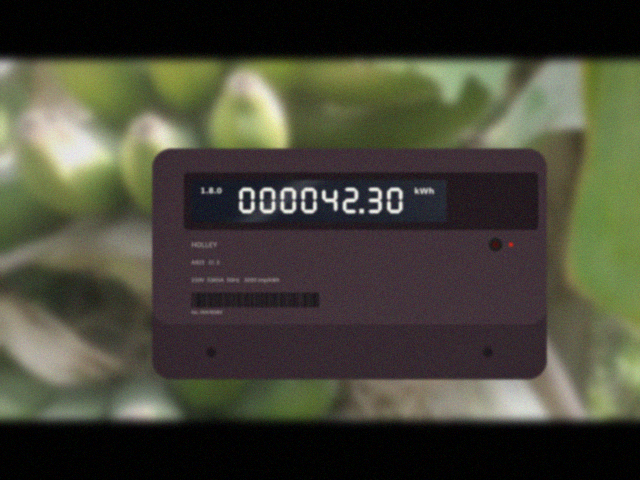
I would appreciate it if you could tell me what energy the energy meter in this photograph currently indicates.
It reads 42.30 kWh
